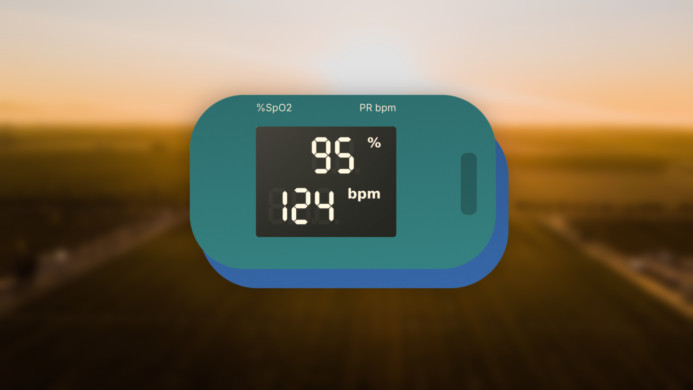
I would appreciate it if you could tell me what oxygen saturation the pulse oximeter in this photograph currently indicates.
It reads 95 %
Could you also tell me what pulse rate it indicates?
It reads 124 bpm
